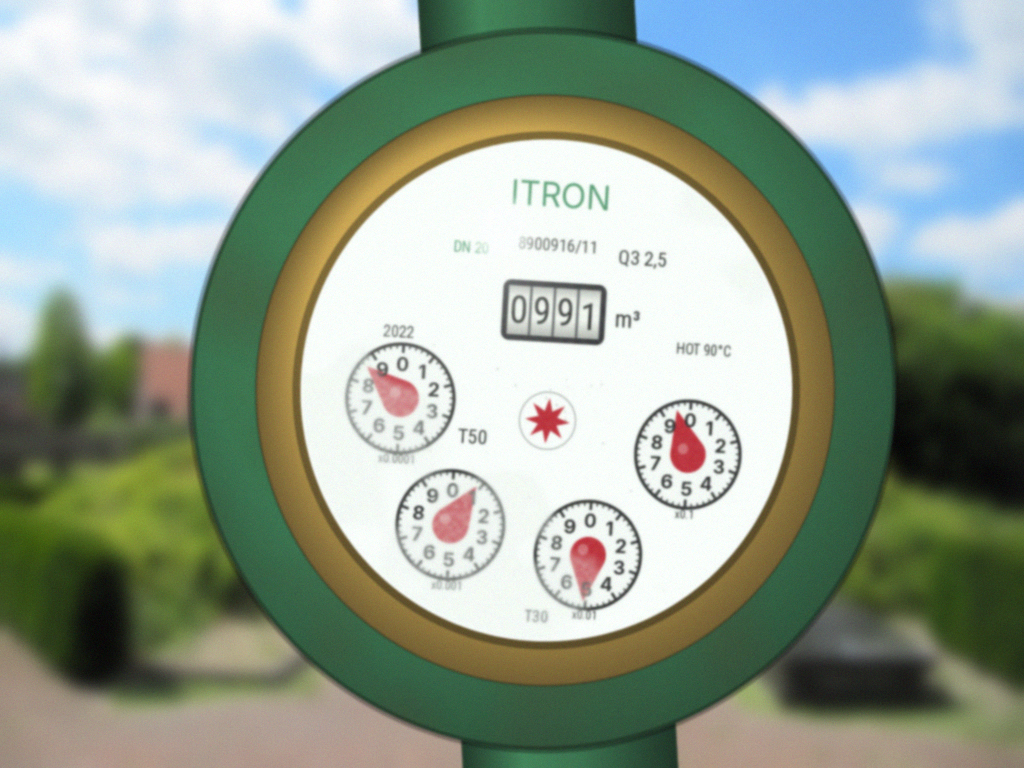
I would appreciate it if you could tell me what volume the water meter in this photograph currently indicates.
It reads 990.9508 m³
